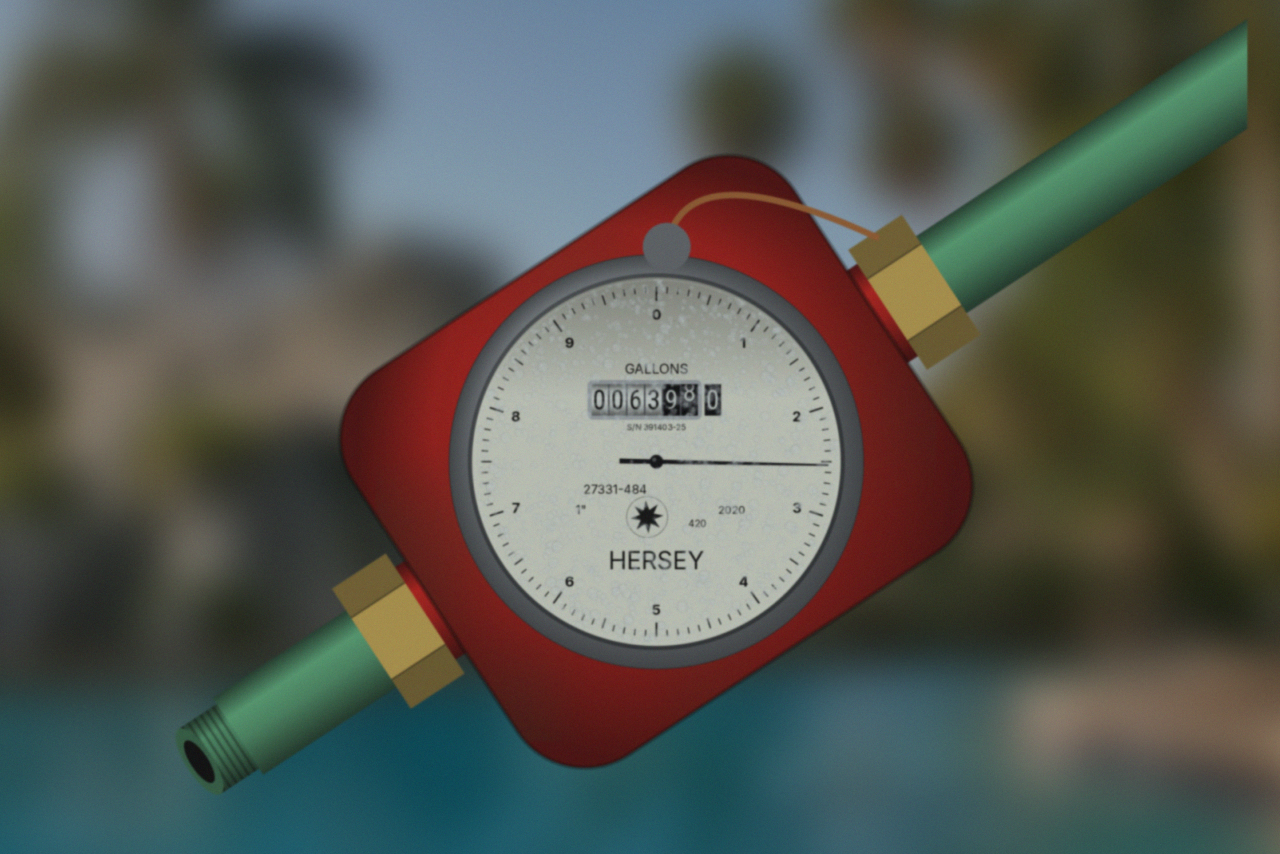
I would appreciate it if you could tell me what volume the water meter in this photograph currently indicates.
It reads 63982.5 gal
